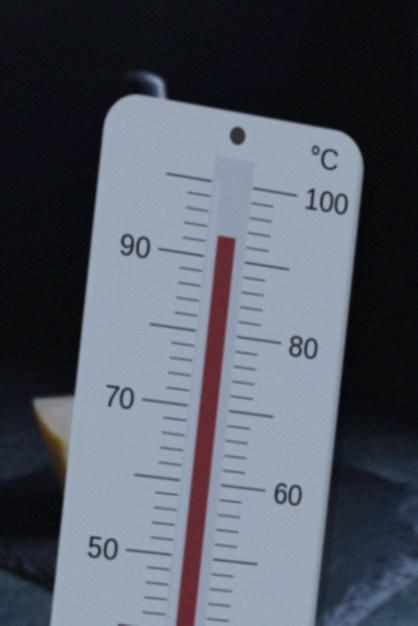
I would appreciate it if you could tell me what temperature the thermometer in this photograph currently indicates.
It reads 93 °C
